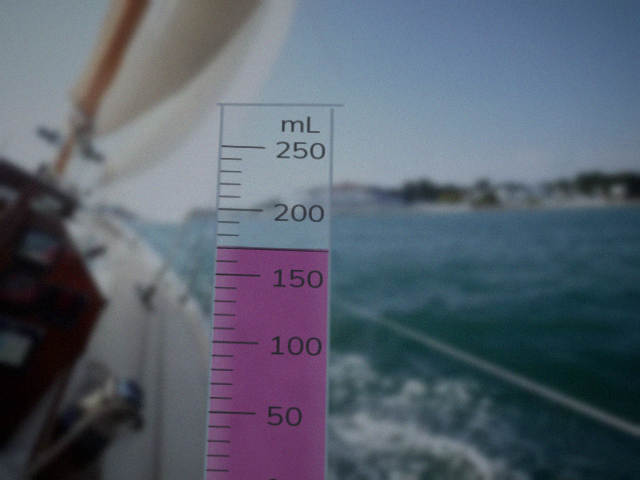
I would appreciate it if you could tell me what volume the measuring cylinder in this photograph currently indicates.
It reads 170 mL
